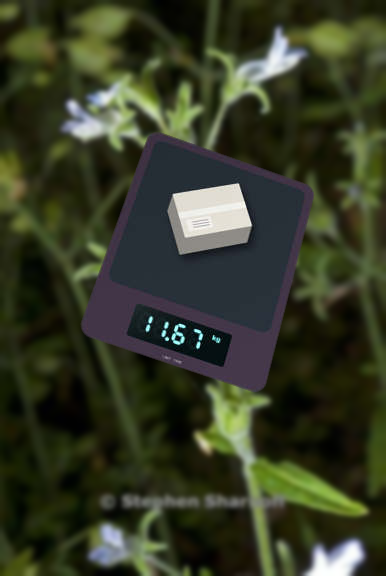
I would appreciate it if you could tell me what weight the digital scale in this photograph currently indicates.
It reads 11.67 kg
